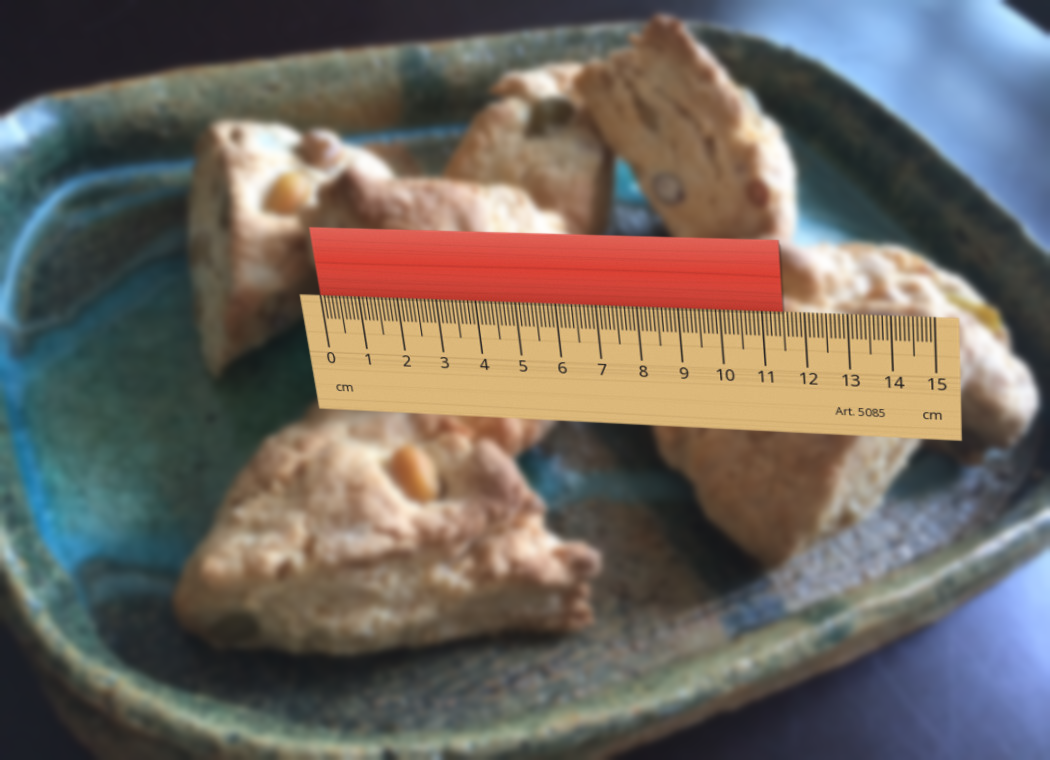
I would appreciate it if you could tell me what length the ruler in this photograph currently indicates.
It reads 11.5 cm
